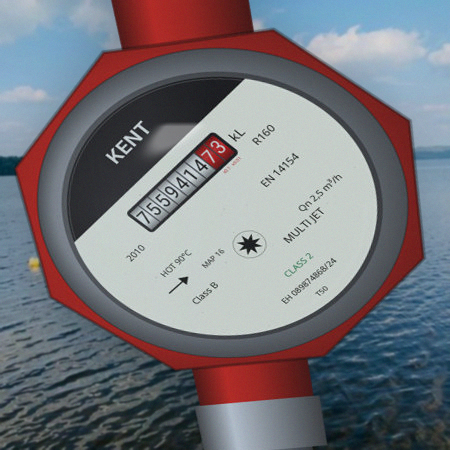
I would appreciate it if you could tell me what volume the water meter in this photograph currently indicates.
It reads 7559414.73 kL
